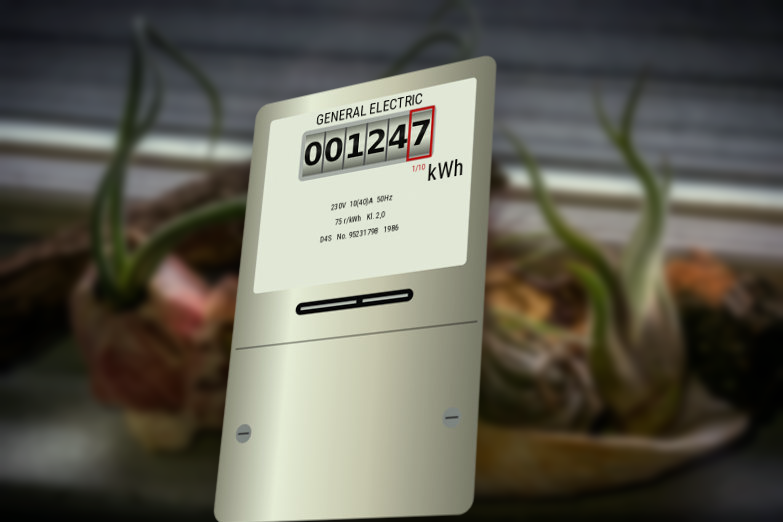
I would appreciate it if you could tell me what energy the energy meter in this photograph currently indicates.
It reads 124.7 kWh
